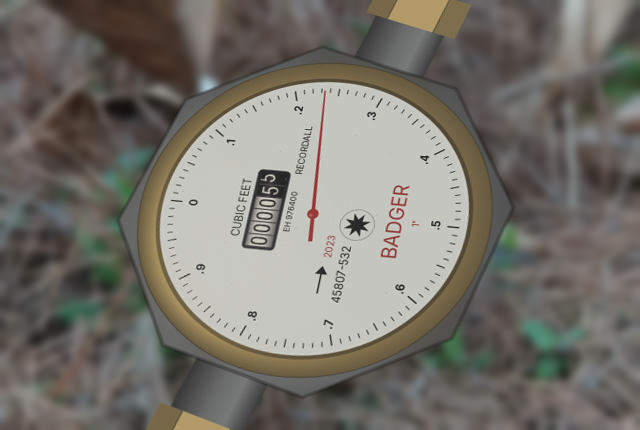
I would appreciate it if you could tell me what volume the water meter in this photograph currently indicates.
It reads 55.23 ft³
